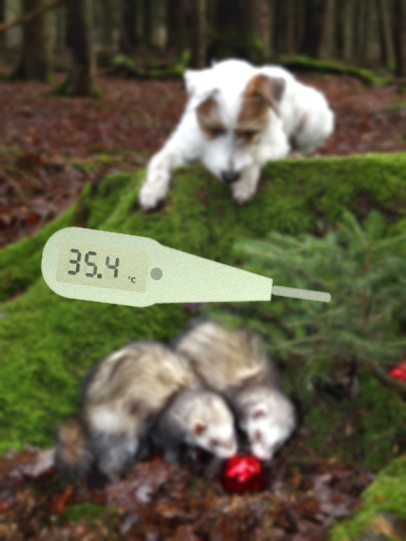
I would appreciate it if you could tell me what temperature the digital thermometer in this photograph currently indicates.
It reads 35.4 °C
